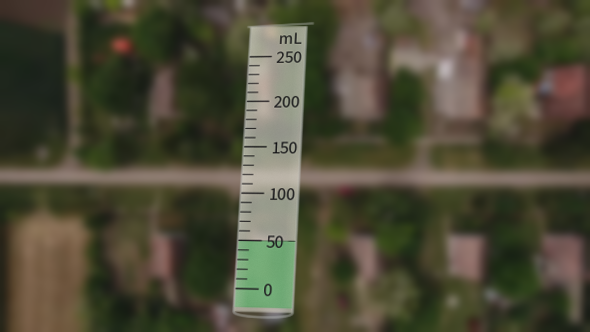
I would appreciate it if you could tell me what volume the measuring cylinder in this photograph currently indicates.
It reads 50 mL
